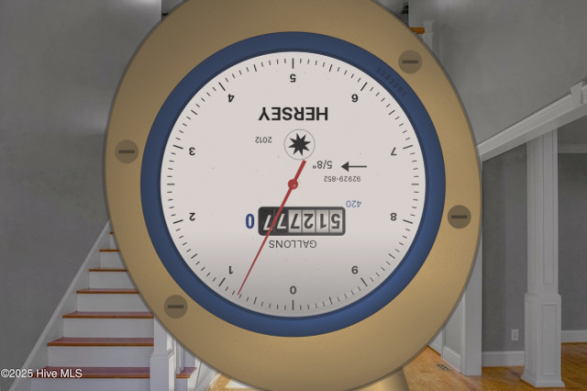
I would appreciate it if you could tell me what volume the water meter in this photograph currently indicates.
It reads 5127770.7 gal
